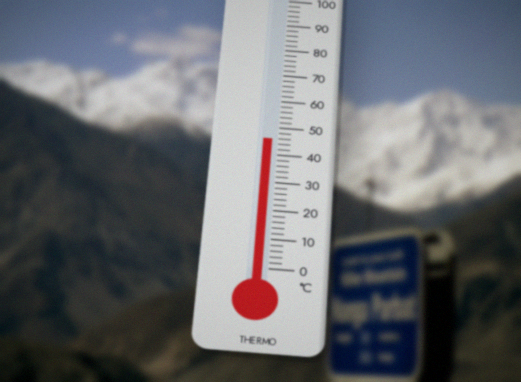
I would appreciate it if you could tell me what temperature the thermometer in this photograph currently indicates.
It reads 46 °C
